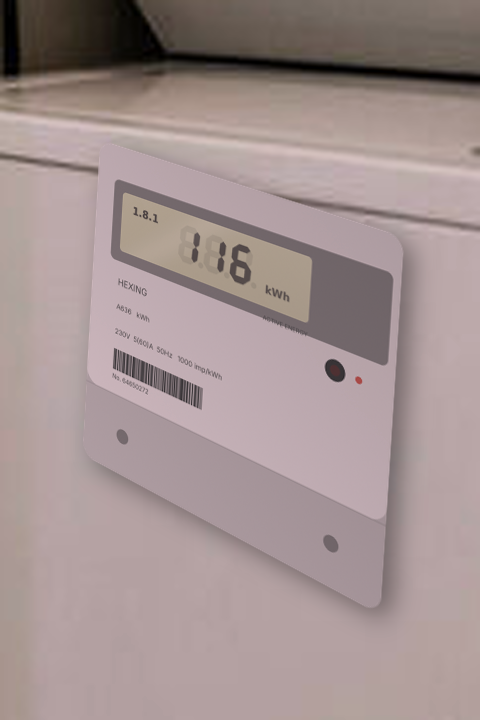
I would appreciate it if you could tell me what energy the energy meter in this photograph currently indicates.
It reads 116 kWh
